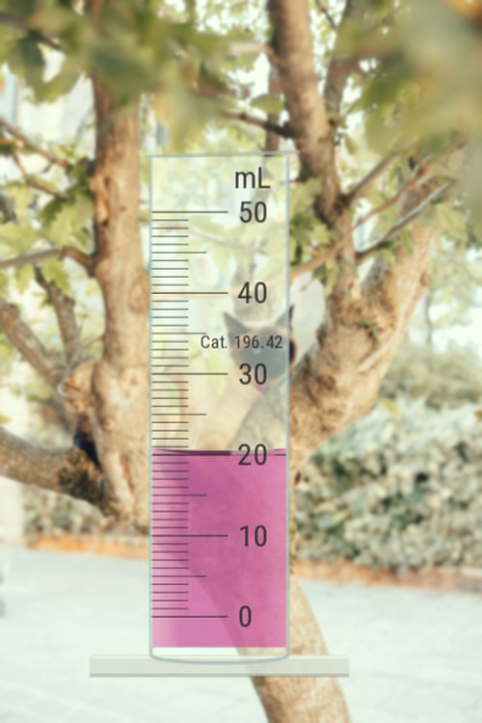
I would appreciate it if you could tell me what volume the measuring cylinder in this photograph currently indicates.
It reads 20 mL
